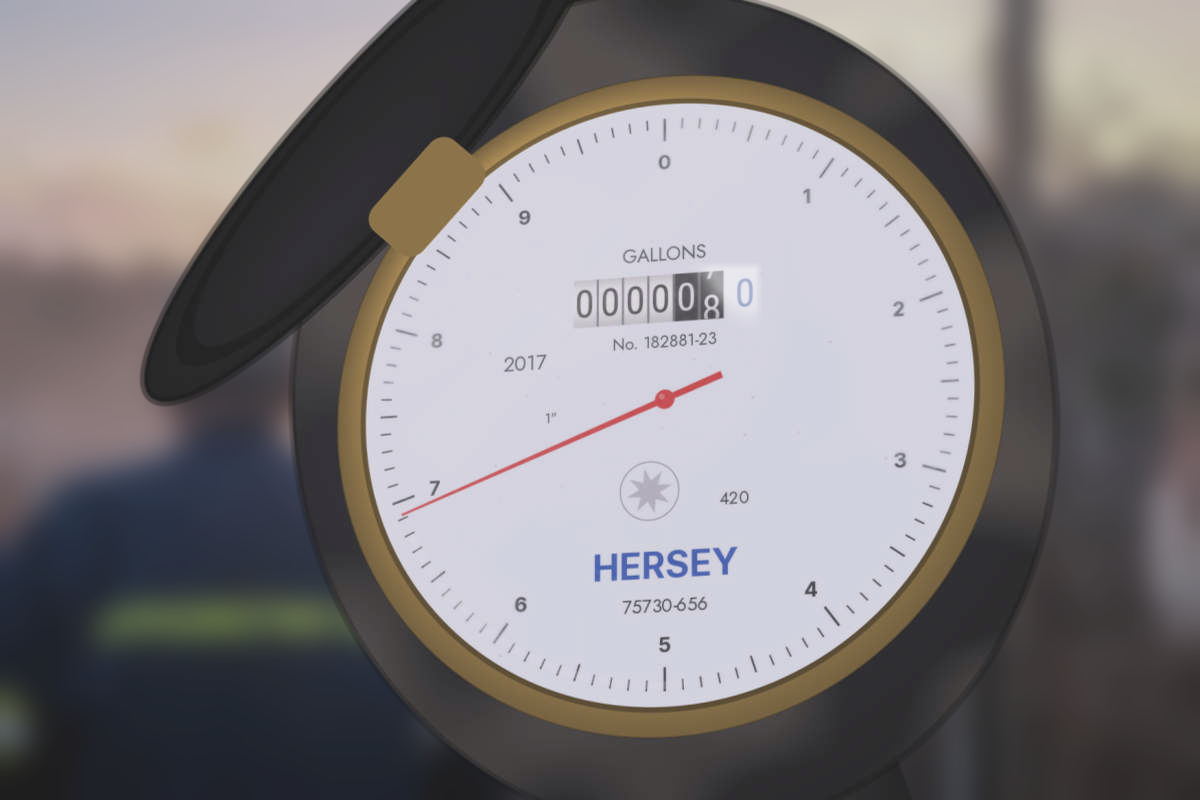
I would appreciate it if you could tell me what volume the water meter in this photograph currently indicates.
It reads 76.9 gal
